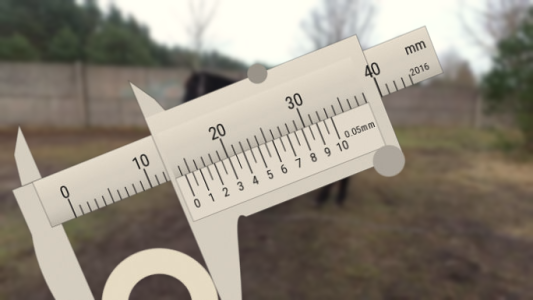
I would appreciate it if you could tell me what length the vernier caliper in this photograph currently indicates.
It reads 14.4 mm
